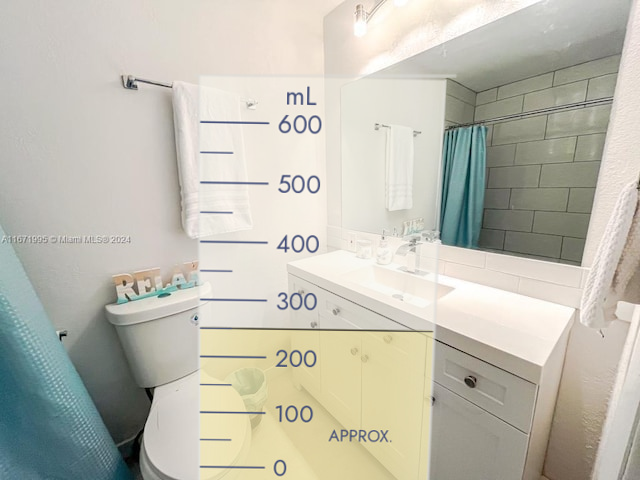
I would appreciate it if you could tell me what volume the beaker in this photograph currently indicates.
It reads 250 mL
